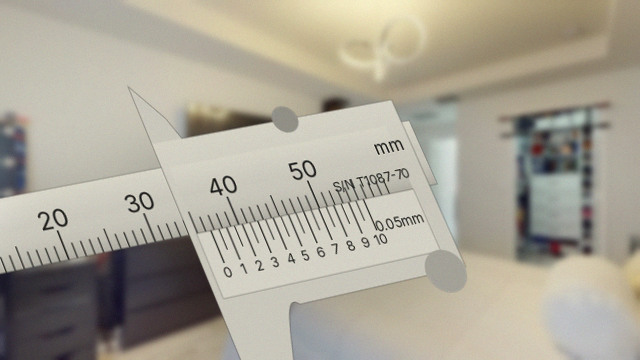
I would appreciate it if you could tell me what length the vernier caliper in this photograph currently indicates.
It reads 36.6 mm
